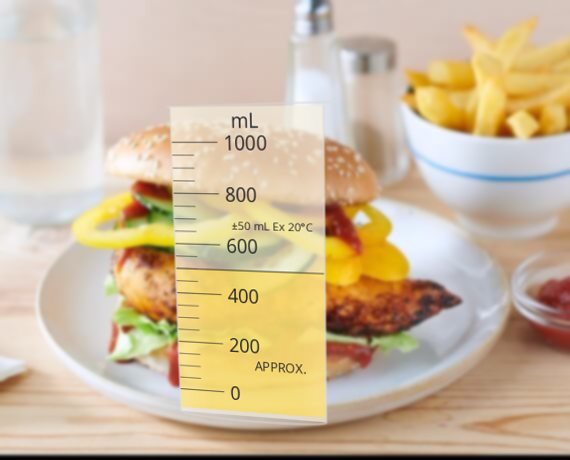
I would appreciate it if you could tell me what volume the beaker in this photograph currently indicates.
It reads 500 mL
